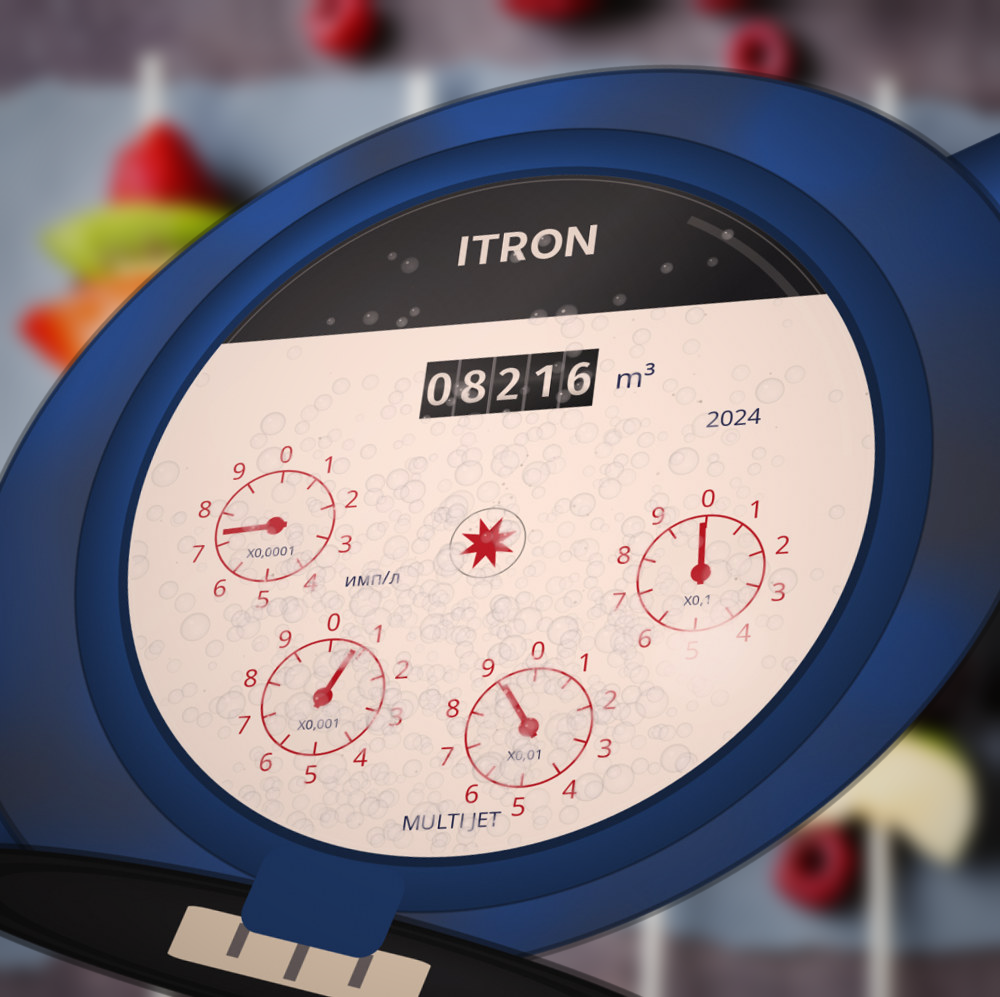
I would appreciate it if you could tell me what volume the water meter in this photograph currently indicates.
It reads 8215.9907 m³
